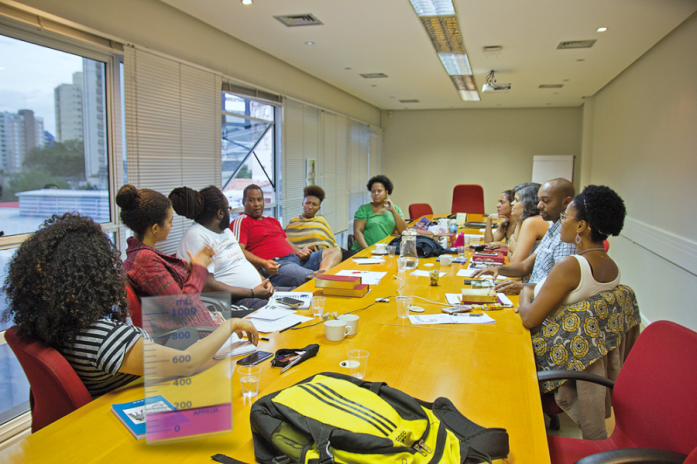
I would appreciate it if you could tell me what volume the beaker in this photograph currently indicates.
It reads 150 mL
